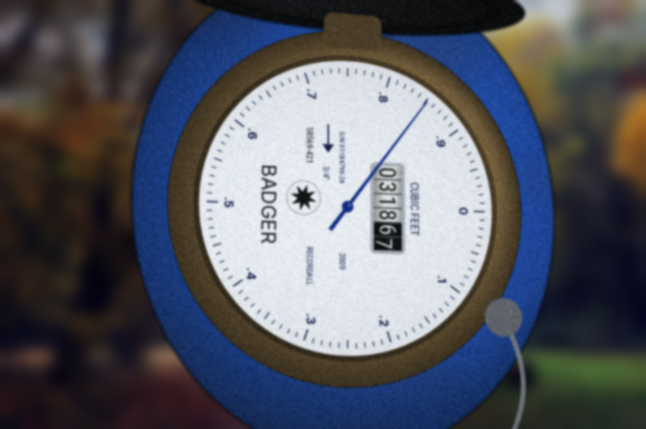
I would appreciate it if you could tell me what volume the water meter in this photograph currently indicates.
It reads 31866.85 ft³
